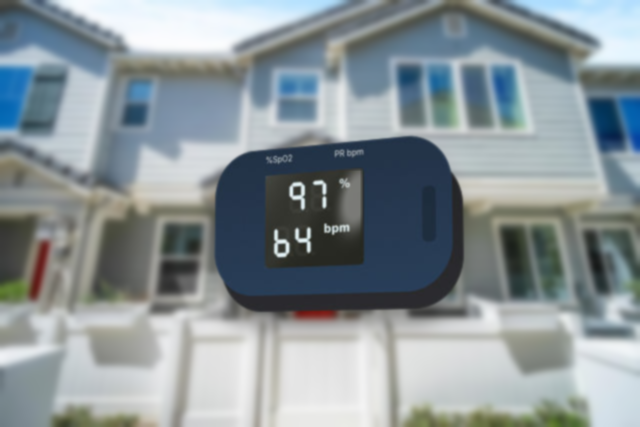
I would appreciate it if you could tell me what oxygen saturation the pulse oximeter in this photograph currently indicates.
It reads 97 %
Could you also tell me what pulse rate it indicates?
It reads 64 bpm
